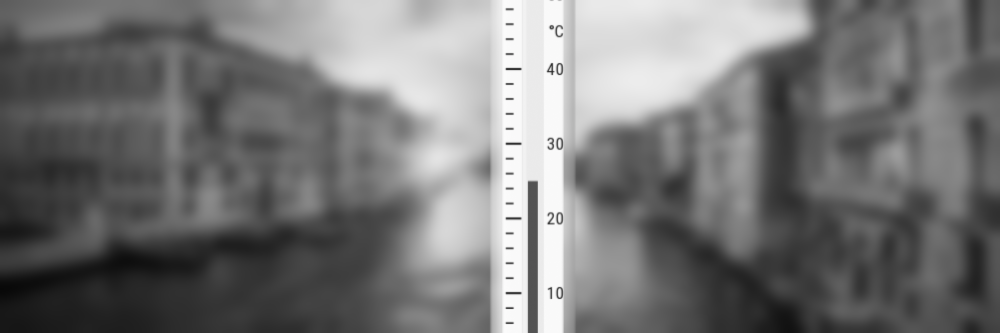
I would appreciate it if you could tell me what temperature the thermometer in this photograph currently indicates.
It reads 25 °C
